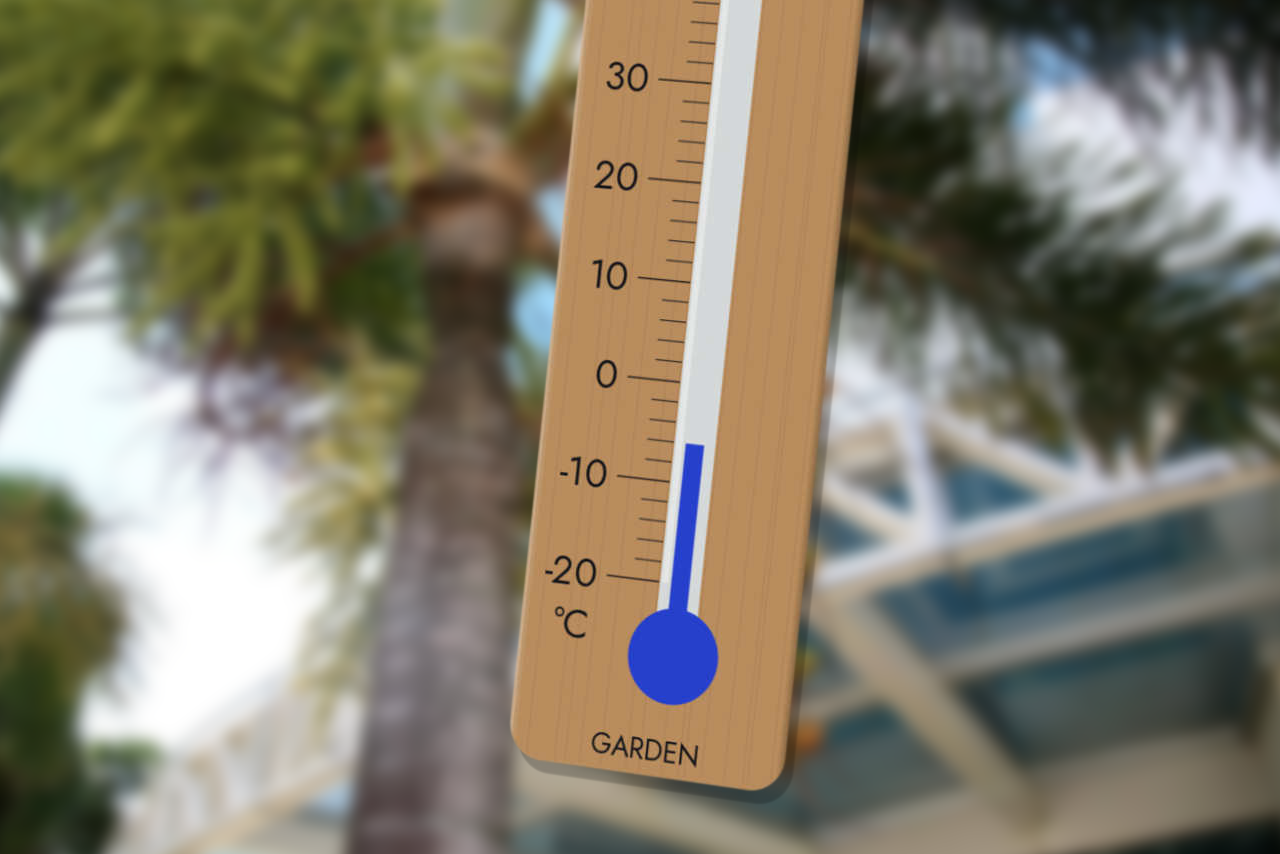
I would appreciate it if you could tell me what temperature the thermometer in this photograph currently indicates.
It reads -6 °C
